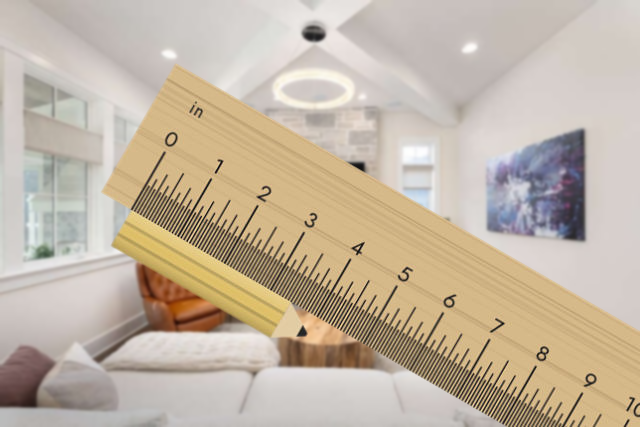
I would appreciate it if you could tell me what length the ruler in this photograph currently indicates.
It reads 4 in
